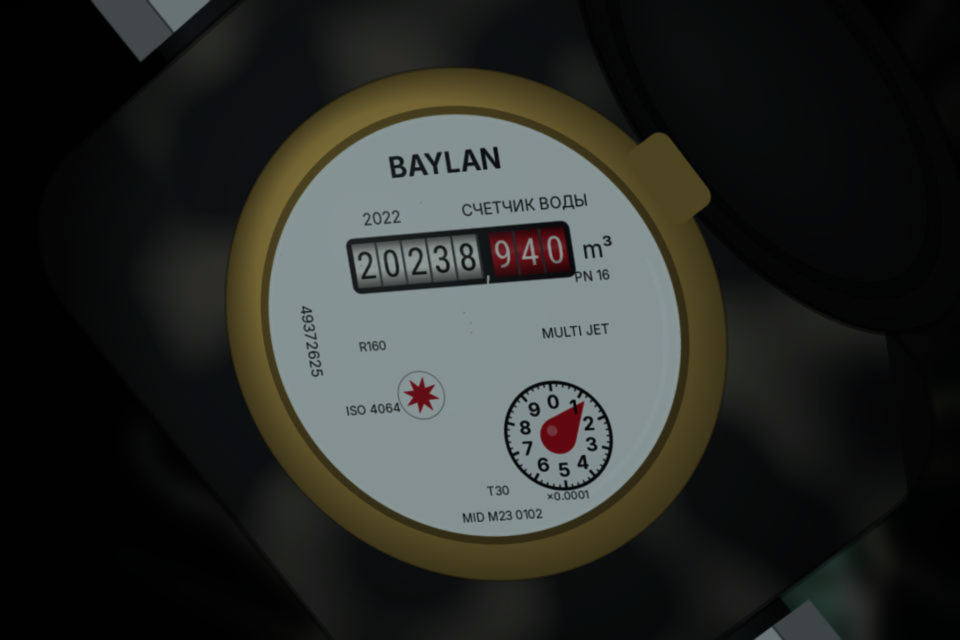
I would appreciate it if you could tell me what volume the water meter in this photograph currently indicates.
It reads 20238.9401 m³
